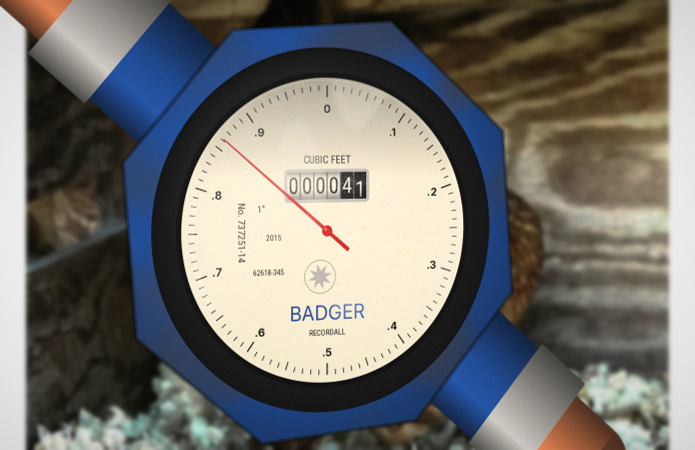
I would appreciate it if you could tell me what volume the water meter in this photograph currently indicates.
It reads 40.86 ft³
